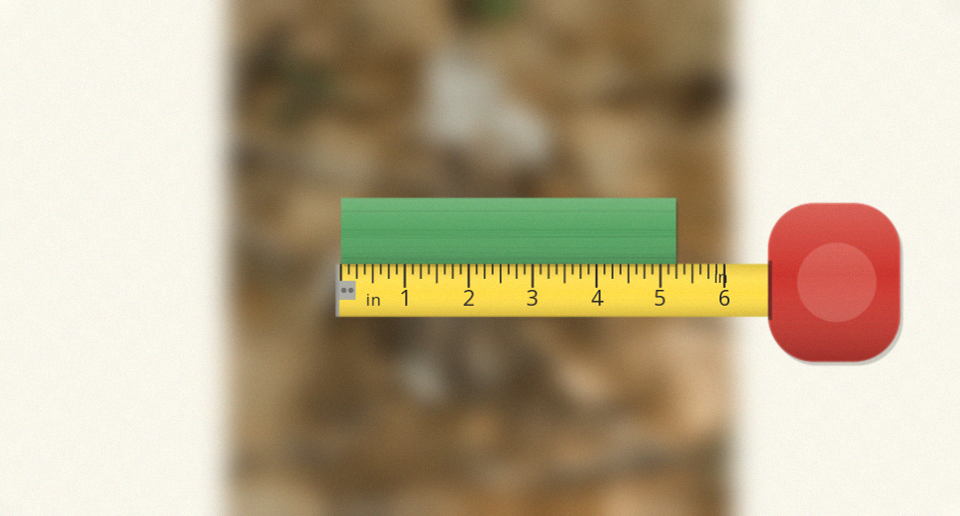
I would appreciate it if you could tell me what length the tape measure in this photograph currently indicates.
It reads 5.25 in
